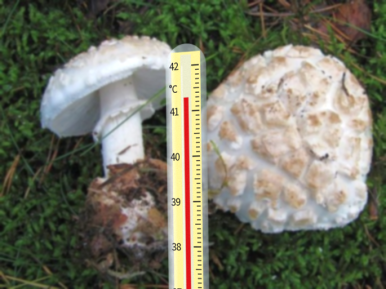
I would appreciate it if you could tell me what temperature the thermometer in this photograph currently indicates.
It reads 41.3 °C
